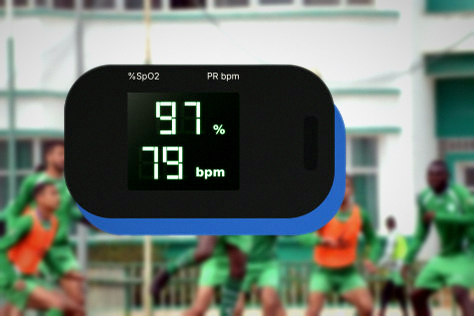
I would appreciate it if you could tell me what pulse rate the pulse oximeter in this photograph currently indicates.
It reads 79 bpm
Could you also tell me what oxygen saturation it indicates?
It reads 97 %
